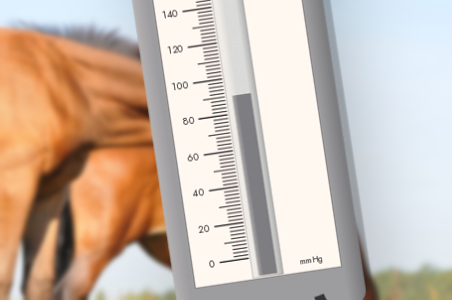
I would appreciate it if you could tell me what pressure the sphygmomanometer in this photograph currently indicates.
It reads 90 mmHg
